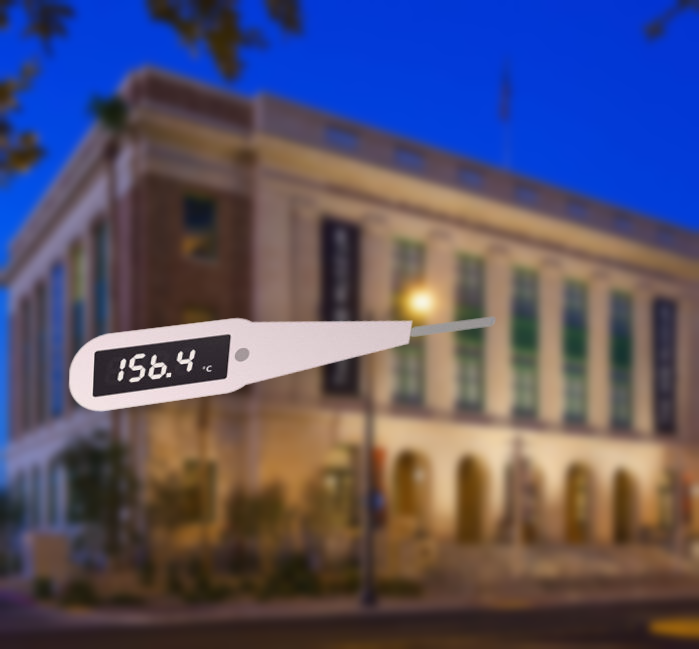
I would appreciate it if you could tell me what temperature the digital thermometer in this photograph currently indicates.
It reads 156.4 °C
